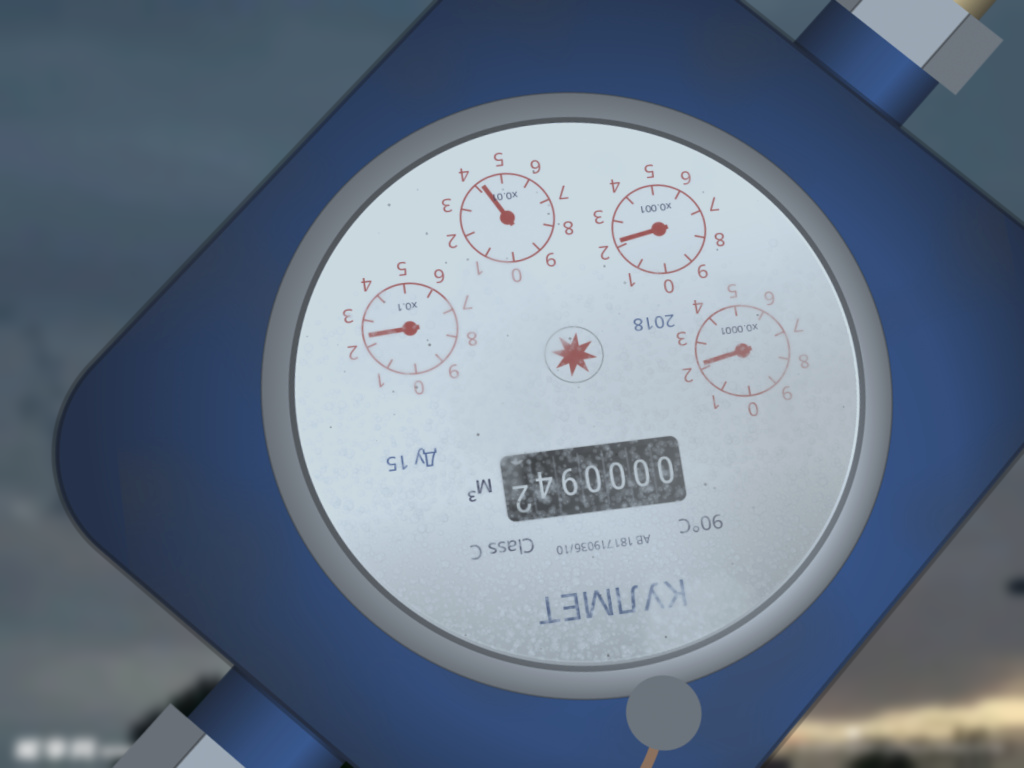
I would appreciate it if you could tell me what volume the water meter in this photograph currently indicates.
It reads 942.2422 m³
